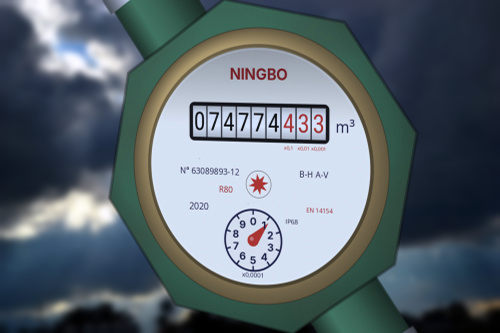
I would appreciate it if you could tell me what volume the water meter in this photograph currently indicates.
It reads 74774.4331 m³
